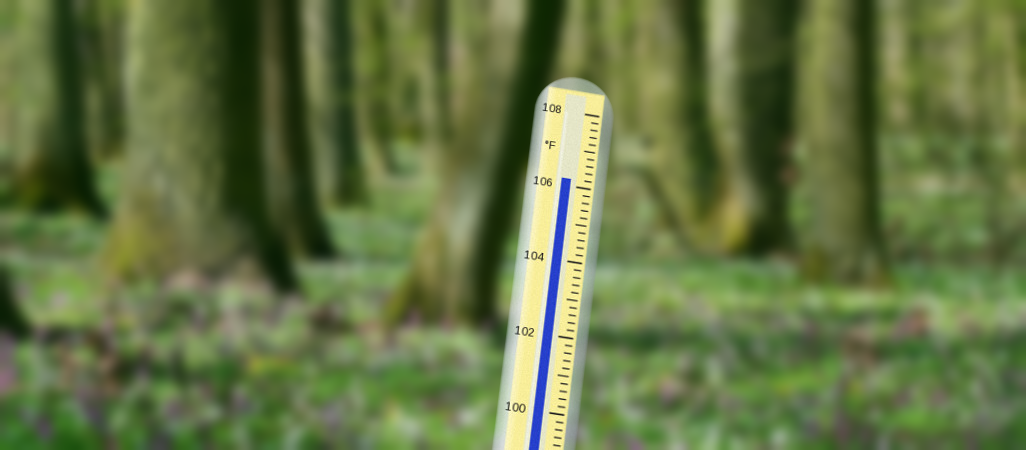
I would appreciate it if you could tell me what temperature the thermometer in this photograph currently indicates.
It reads 106.2 °F
